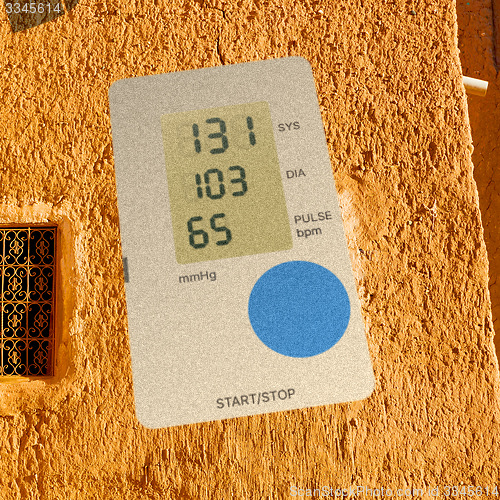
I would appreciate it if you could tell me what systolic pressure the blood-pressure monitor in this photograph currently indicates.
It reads 131 mmHg
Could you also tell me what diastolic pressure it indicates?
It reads 103 mmHg
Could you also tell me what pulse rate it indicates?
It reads 65 bpm
